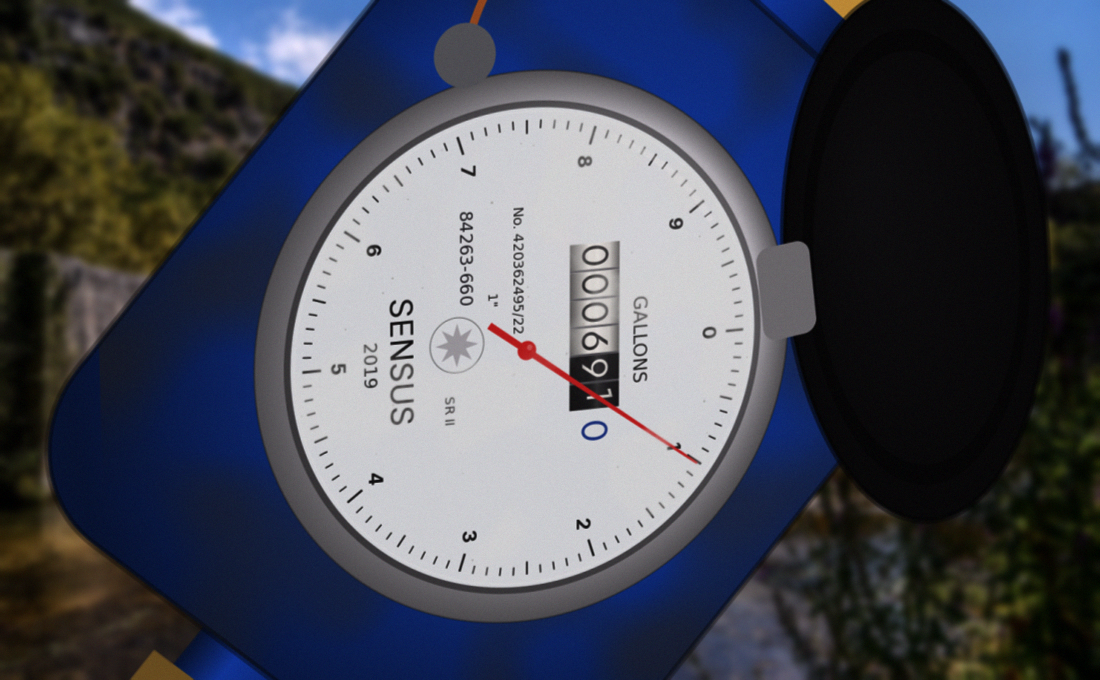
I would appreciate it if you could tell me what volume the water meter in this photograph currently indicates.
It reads 6911.0 gal
